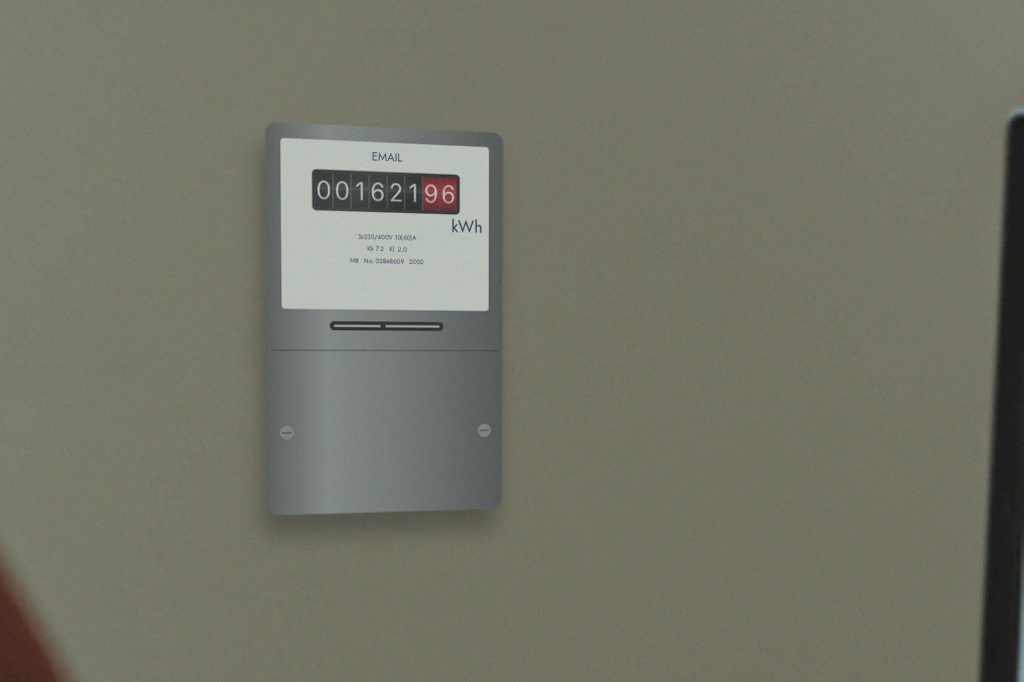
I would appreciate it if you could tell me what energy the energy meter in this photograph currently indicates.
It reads 1621.96 kWh
